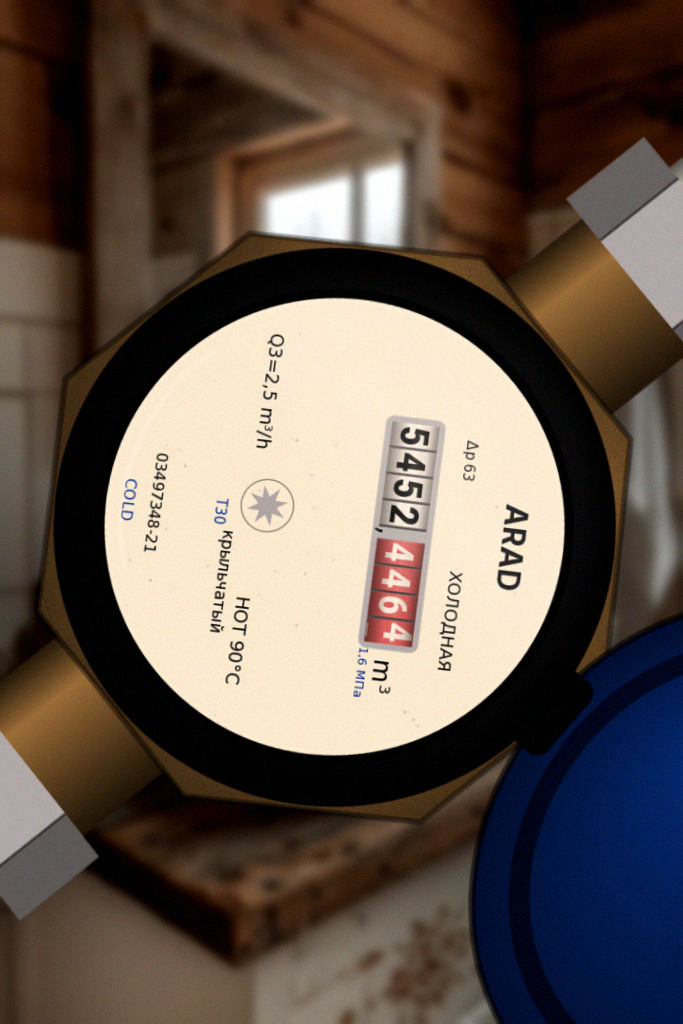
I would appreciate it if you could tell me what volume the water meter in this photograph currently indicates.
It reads 5452.4464 m³
